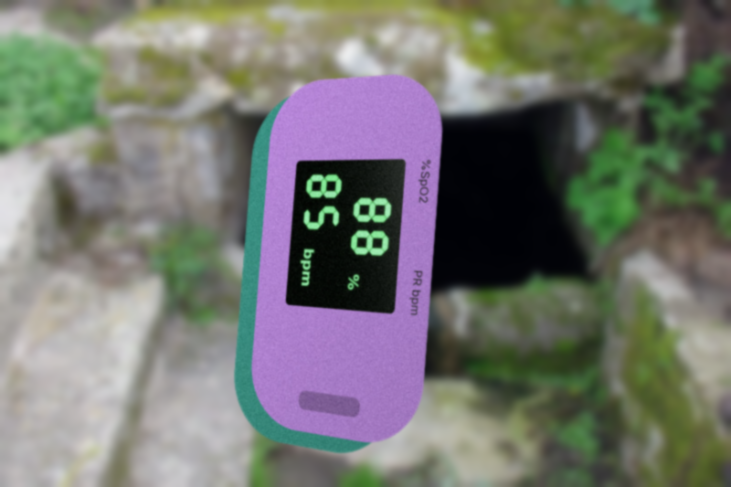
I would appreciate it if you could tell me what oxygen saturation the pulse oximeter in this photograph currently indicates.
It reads 88 %
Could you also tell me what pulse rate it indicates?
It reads 85 bpm
